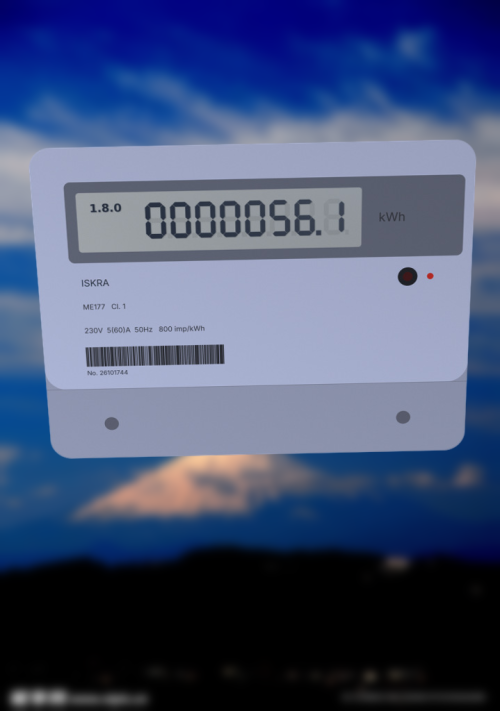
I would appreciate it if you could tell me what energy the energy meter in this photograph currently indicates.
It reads 56.1 kWh
